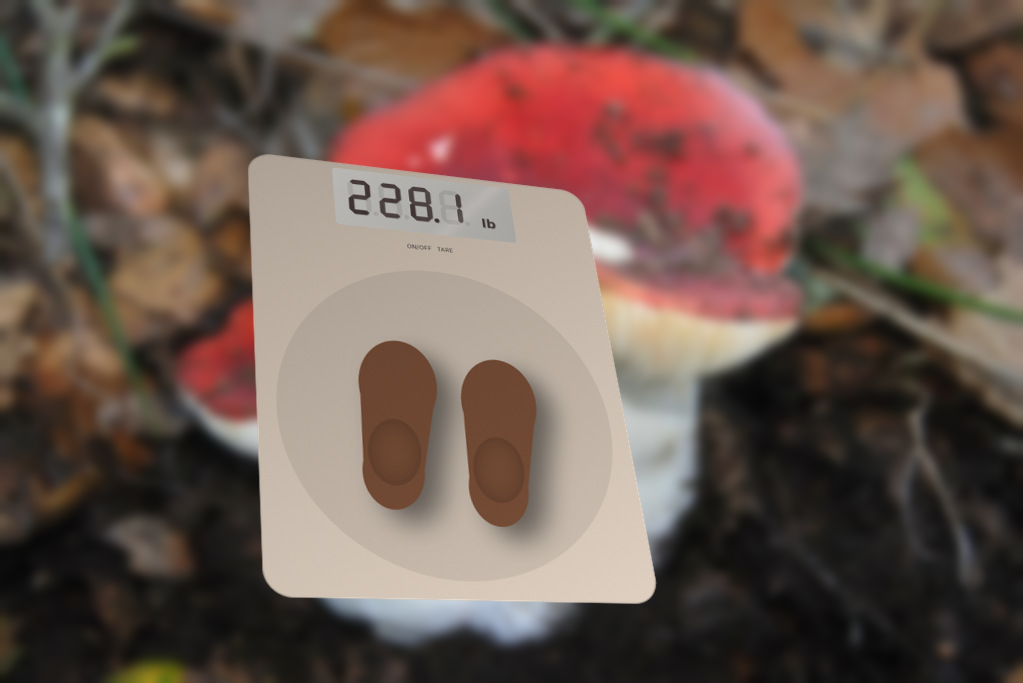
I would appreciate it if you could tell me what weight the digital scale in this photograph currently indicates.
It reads 228.1 lb
